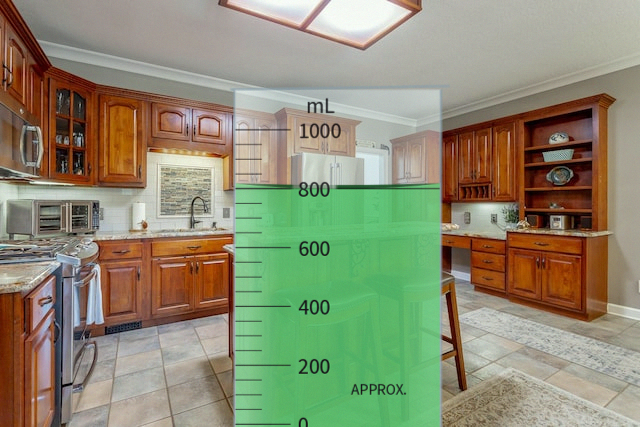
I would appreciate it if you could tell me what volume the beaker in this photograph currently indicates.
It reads 800 mL
